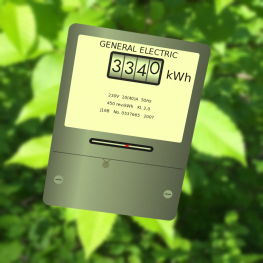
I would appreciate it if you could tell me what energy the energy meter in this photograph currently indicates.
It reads 3340 kWh
